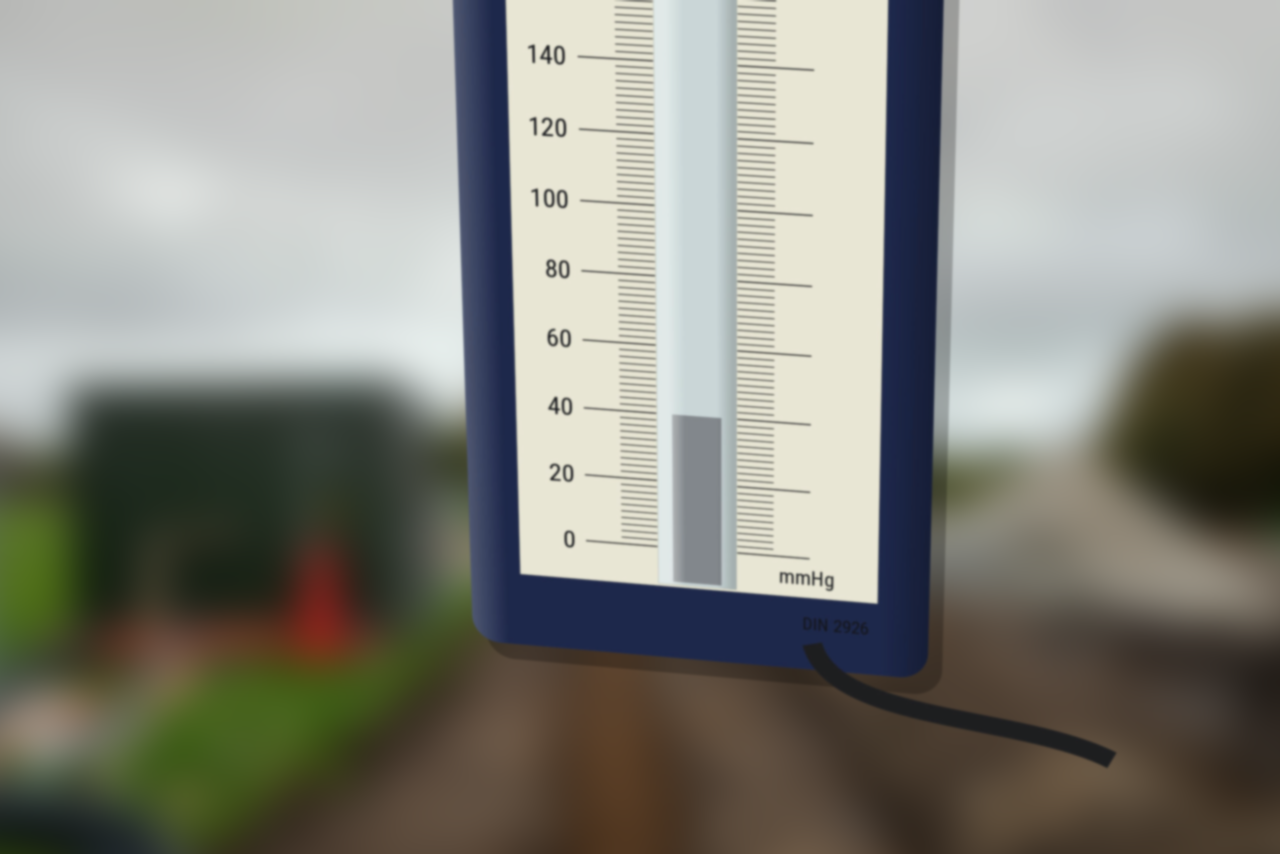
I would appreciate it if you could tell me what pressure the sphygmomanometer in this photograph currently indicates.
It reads 40 mmHg
